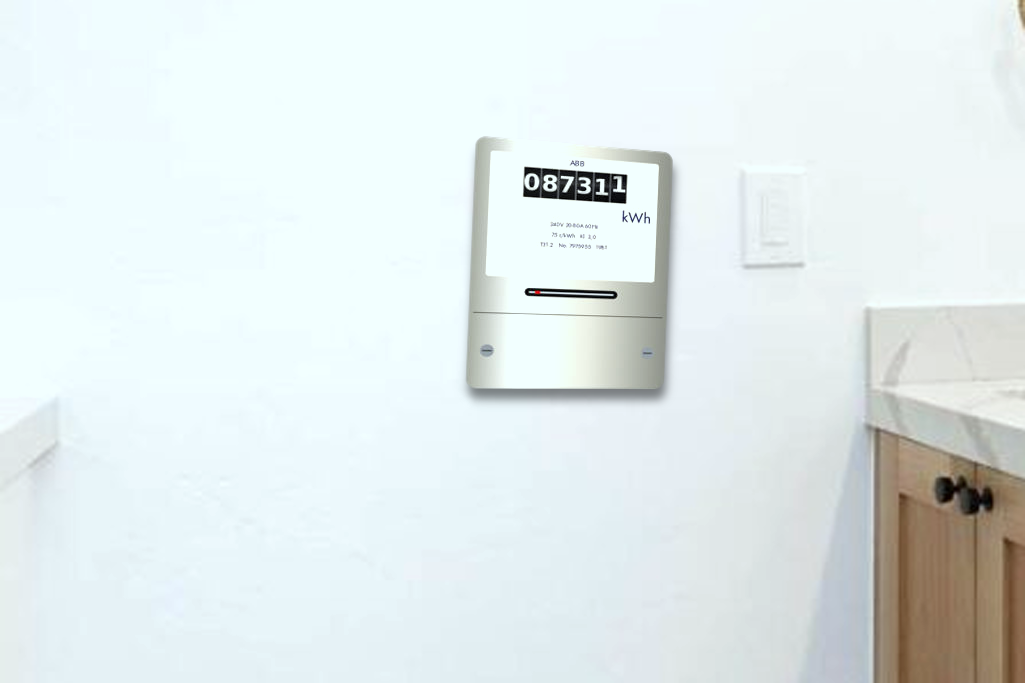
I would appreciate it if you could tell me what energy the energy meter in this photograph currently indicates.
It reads 87311 kWh
